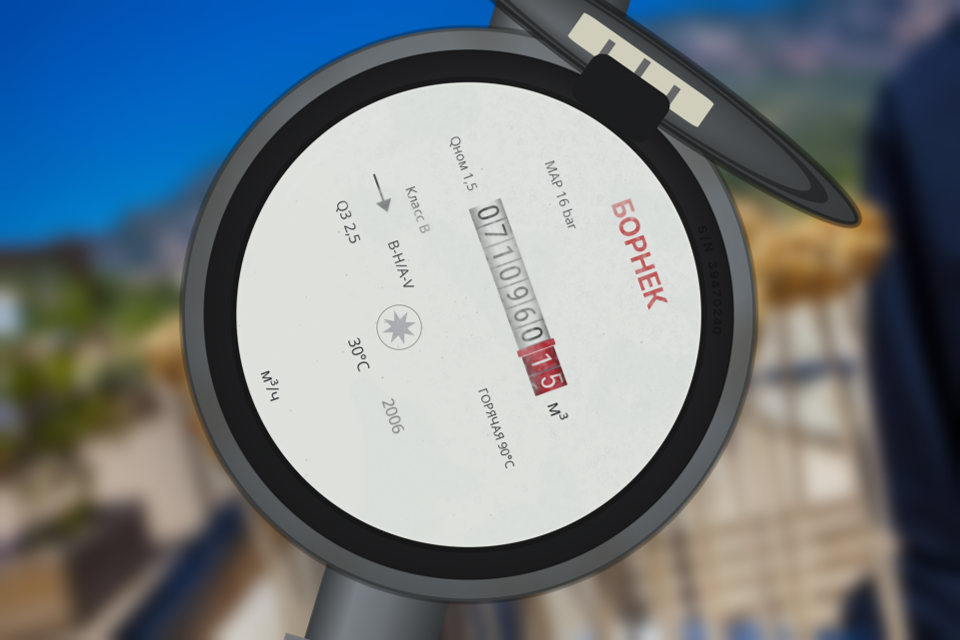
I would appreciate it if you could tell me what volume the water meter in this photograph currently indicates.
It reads 710960.15 m³
